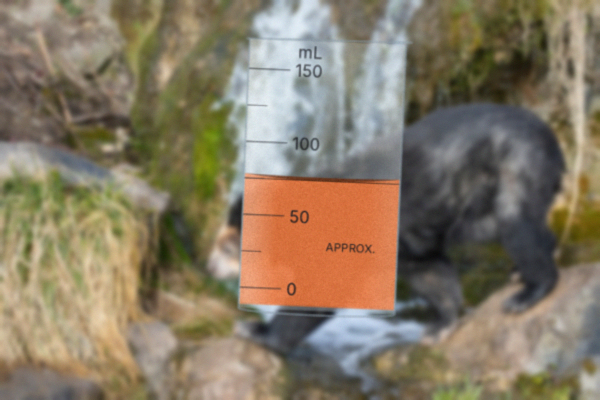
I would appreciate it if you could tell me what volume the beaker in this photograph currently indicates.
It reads 75 mL
